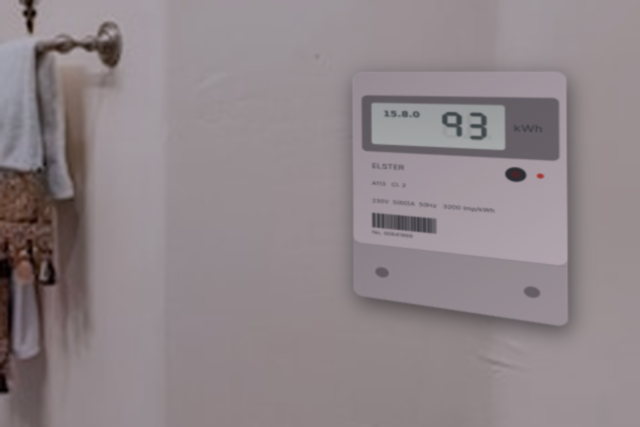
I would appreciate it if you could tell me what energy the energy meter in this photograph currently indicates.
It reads 93 kWh
